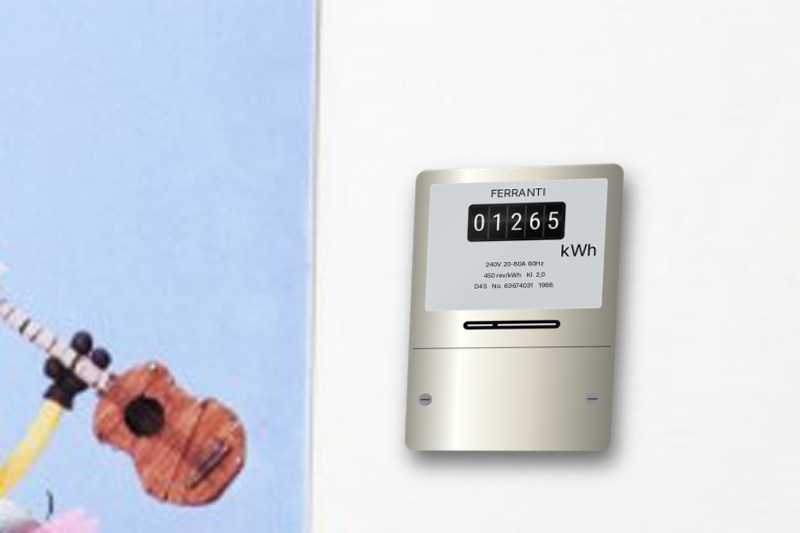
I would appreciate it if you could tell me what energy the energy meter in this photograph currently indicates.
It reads 1265 kWh
